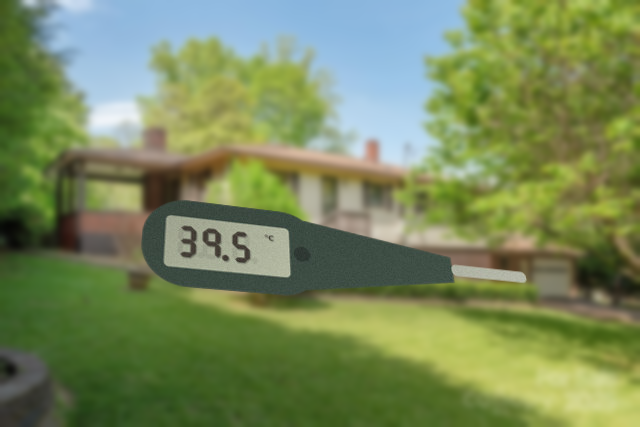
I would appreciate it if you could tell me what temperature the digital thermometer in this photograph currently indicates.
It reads 39.5 °C
